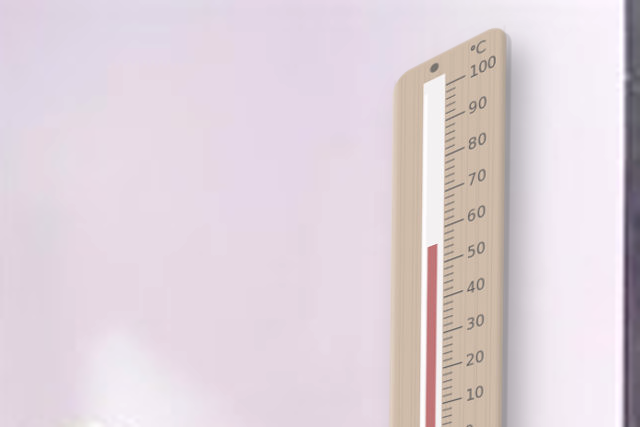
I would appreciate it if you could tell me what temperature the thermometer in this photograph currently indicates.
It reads 56 °C
